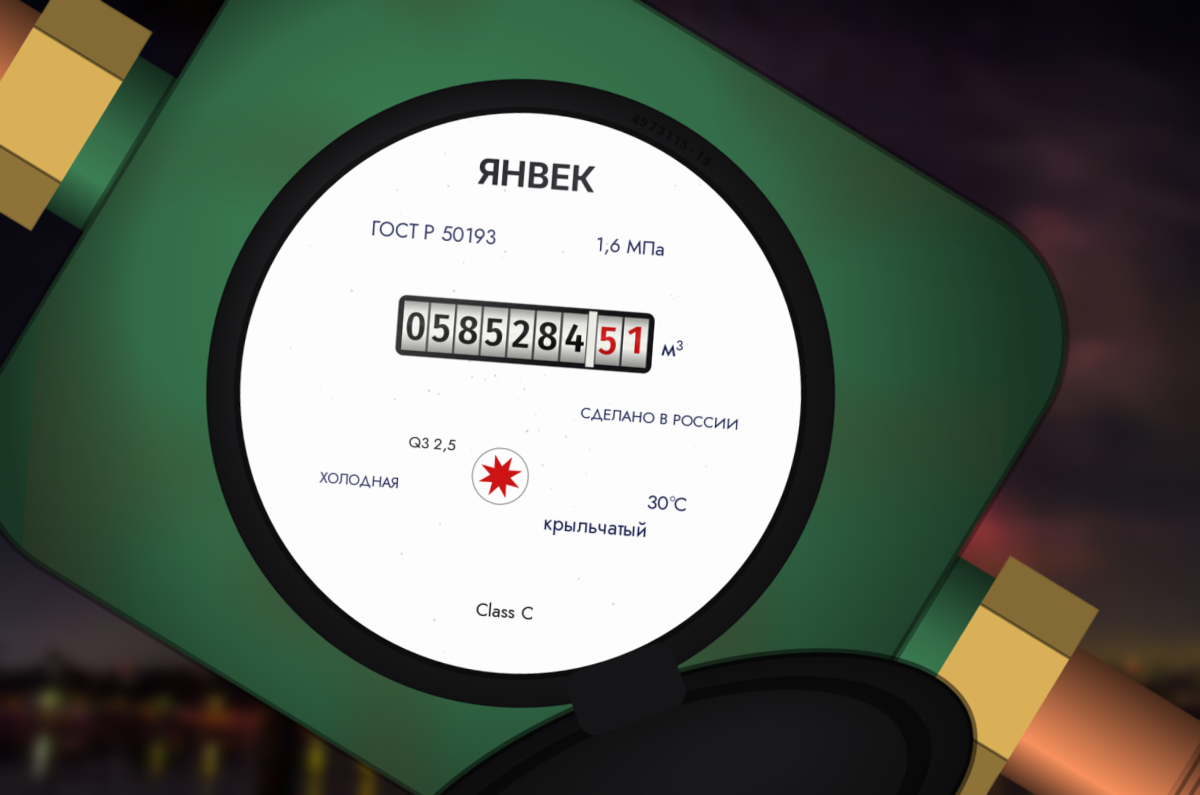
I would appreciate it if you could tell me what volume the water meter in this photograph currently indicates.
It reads 585284.51 m³
